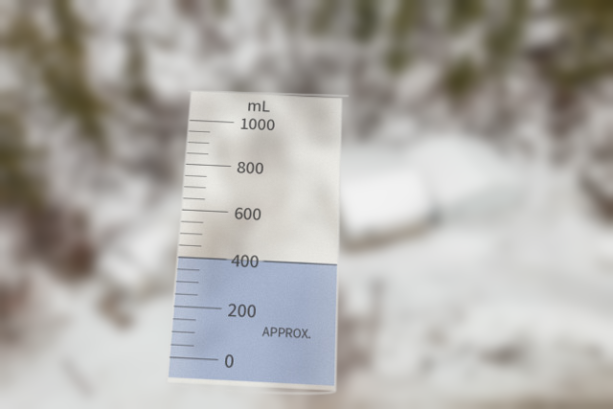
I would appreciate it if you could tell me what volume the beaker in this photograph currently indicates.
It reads 400 mL
